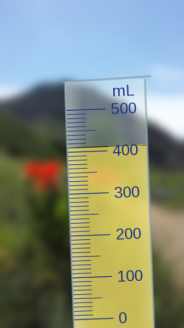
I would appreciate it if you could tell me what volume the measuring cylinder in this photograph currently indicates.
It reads 410 mL
